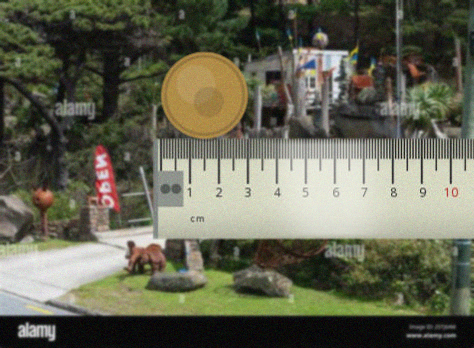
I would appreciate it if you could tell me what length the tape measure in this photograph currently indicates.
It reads 3 cm
